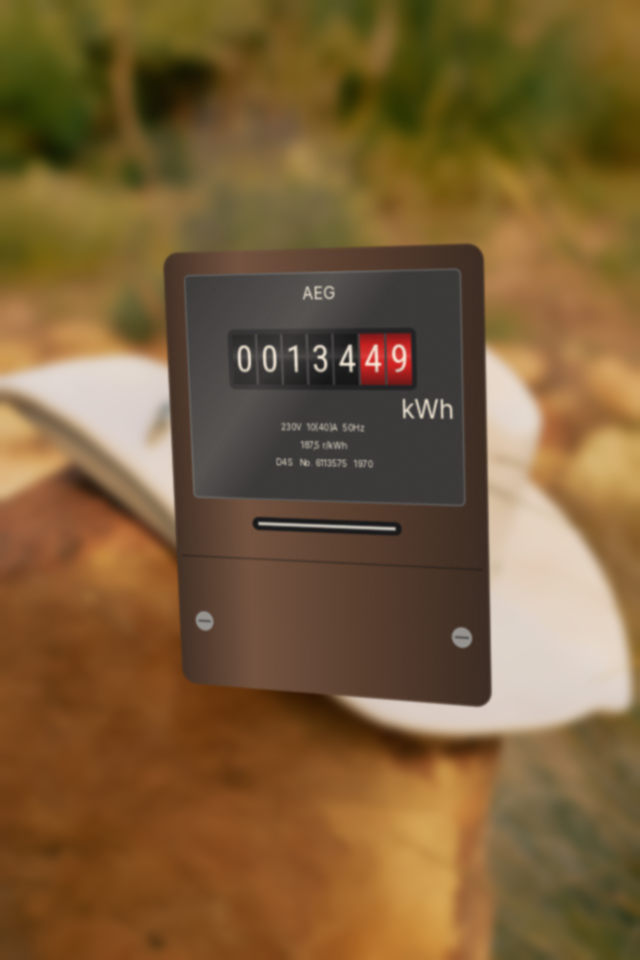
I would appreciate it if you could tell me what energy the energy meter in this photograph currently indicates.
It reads 134.49 kWh
